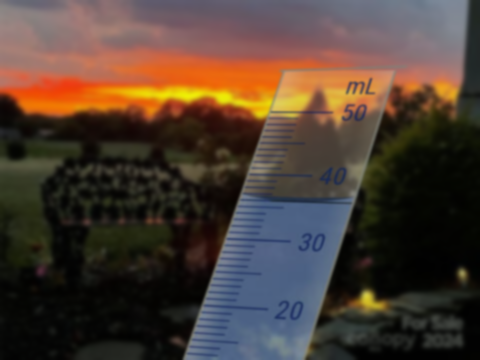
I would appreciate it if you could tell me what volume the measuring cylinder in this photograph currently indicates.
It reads 36 mL
